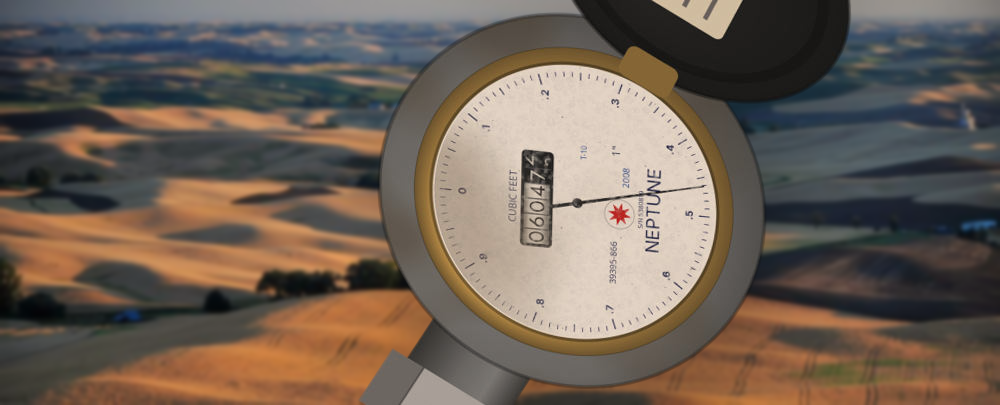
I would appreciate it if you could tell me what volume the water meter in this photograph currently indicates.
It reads 60472.46 ft³
